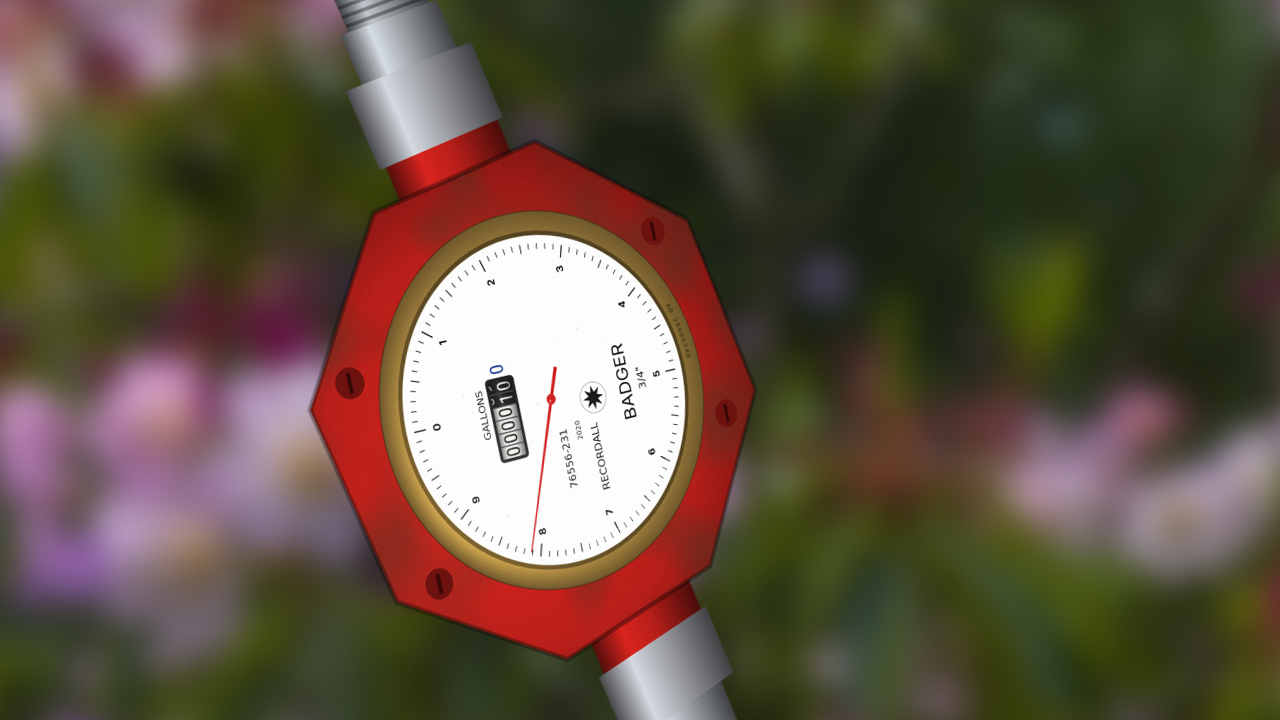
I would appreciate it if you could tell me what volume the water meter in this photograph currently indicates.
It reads 98.1 gal
